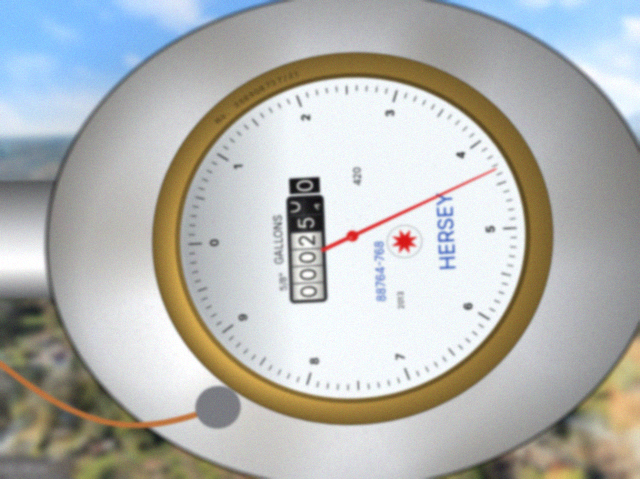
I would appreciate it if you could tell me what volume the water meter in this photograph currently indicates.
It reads 2504.3 gal
